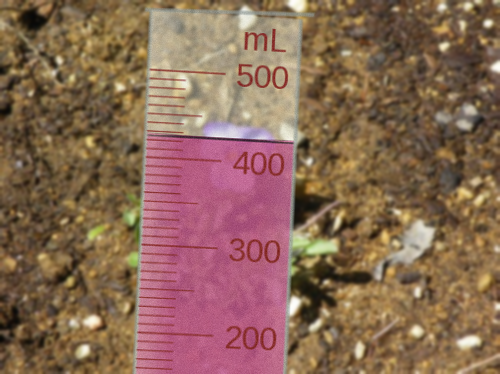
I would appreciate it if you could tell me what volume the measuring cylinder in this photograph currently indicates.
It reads 425 mL
